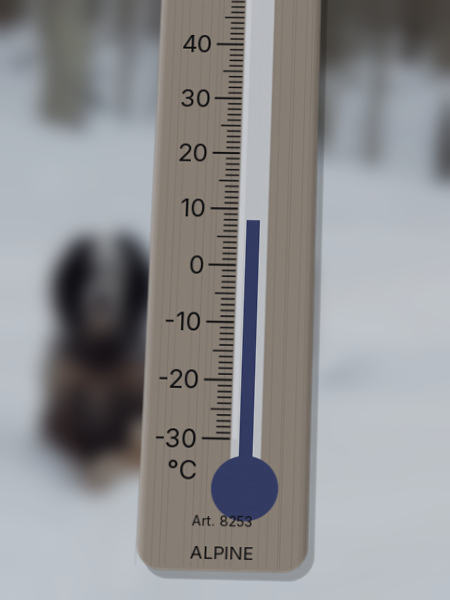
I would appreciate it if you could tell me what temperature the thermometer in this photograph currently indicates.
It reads 8 °C
